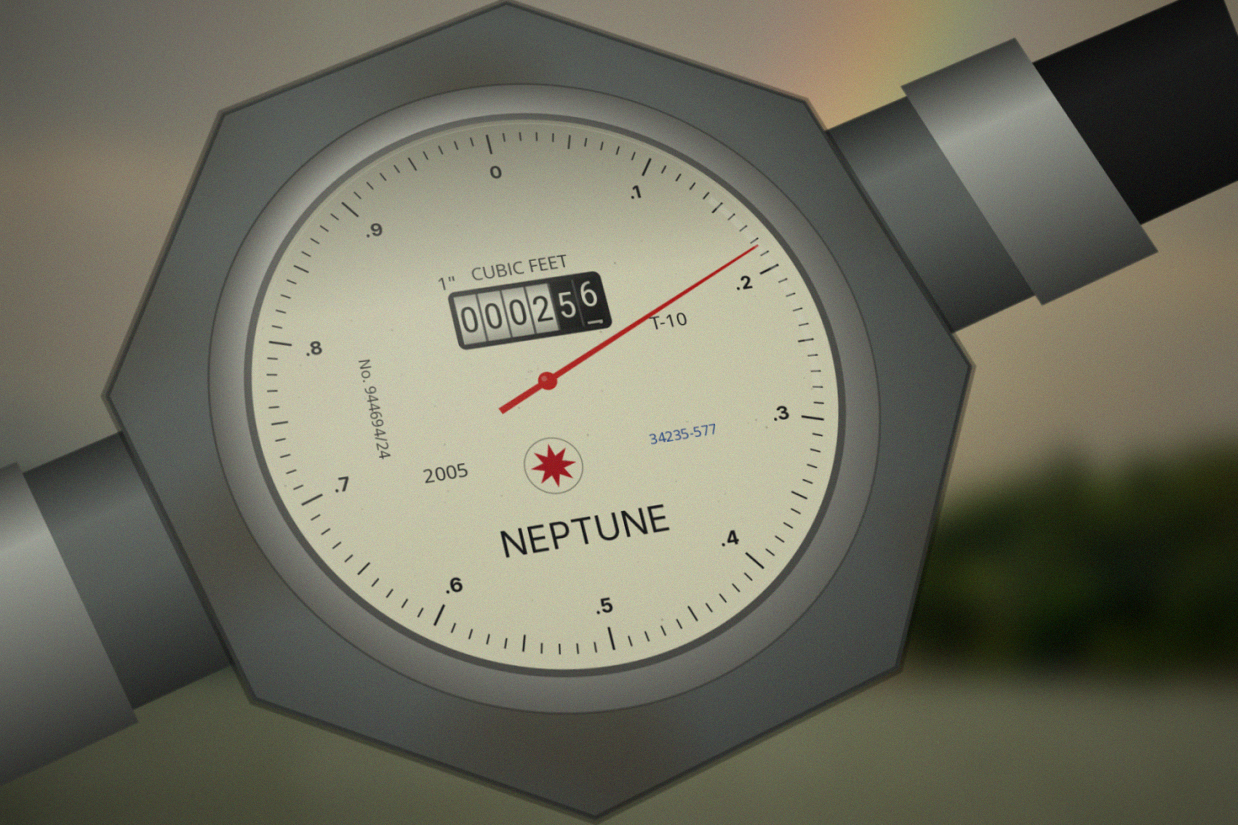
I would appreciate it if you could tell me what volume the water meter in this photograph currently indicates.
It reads 256.18 ft³
